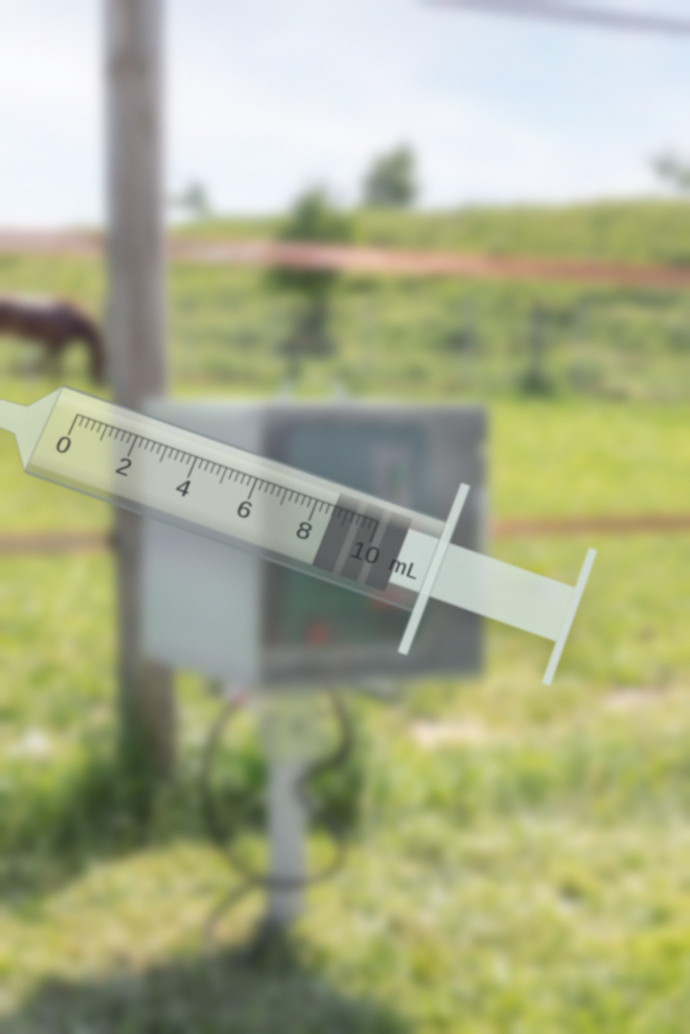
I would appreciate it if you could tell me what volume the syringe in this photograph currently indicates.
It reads 8.6 mL
